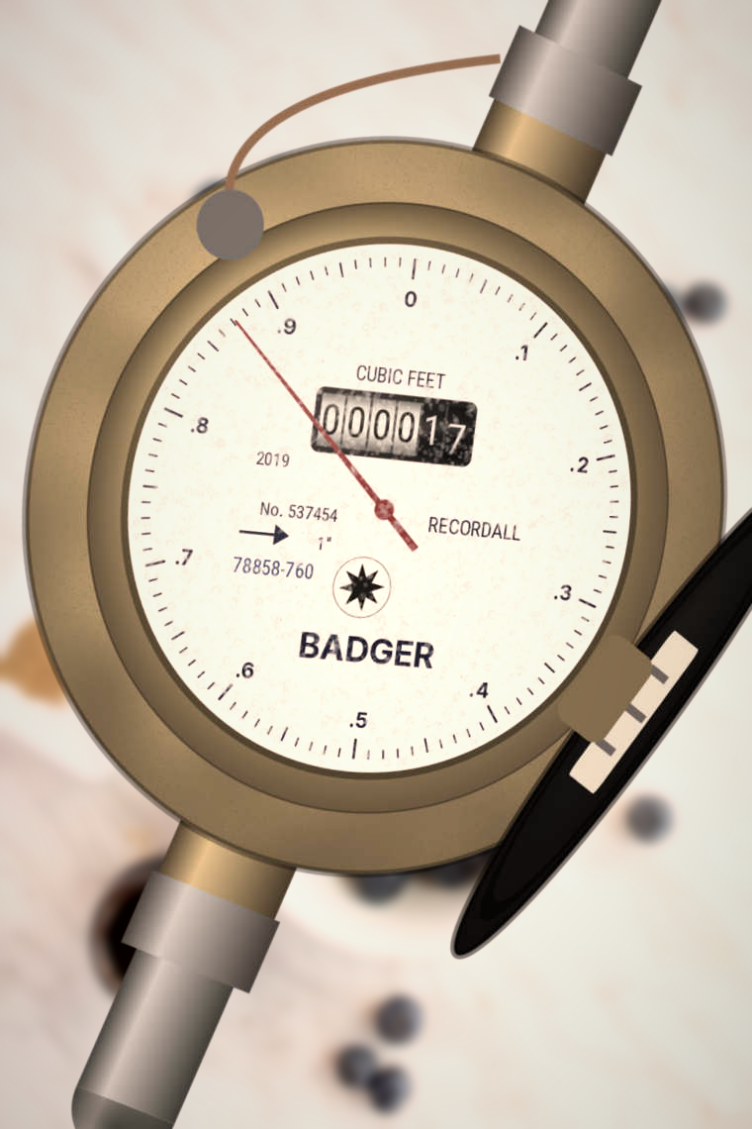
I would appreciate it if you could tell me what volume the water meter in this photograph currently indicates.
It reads 16.87 ft³
